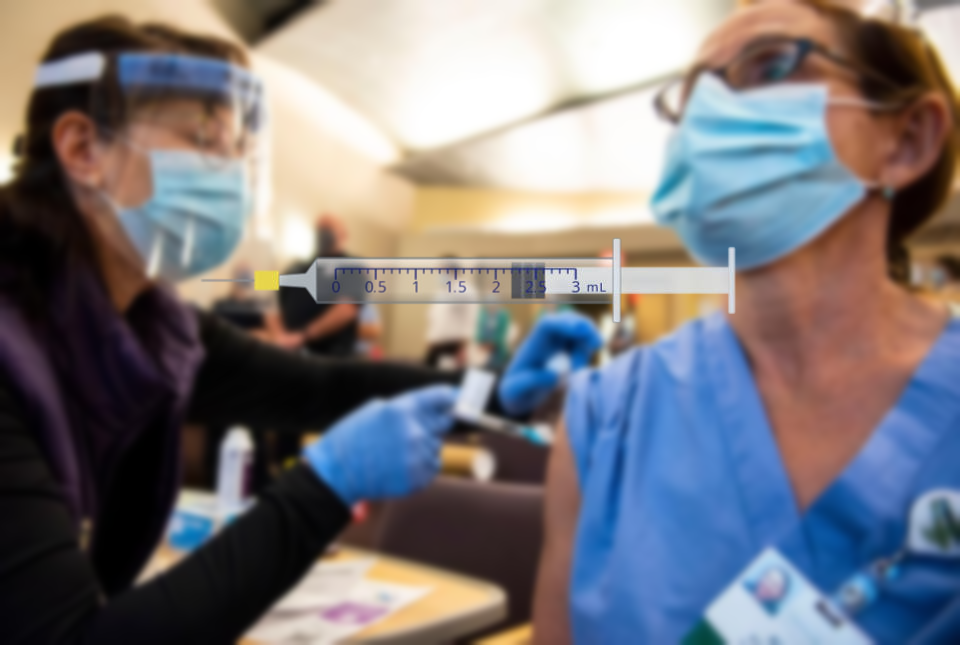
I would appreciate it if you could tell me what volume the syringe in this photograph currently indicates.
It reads 2.2 mL
